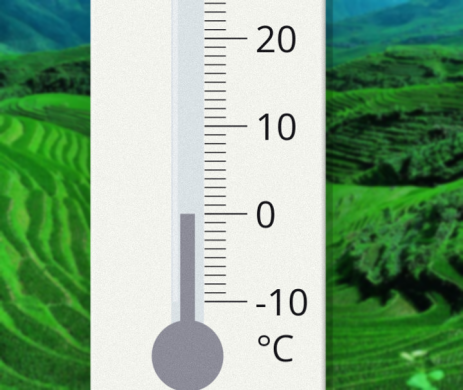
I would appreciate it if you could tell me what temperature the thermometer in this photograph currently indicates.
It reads 0 °C
